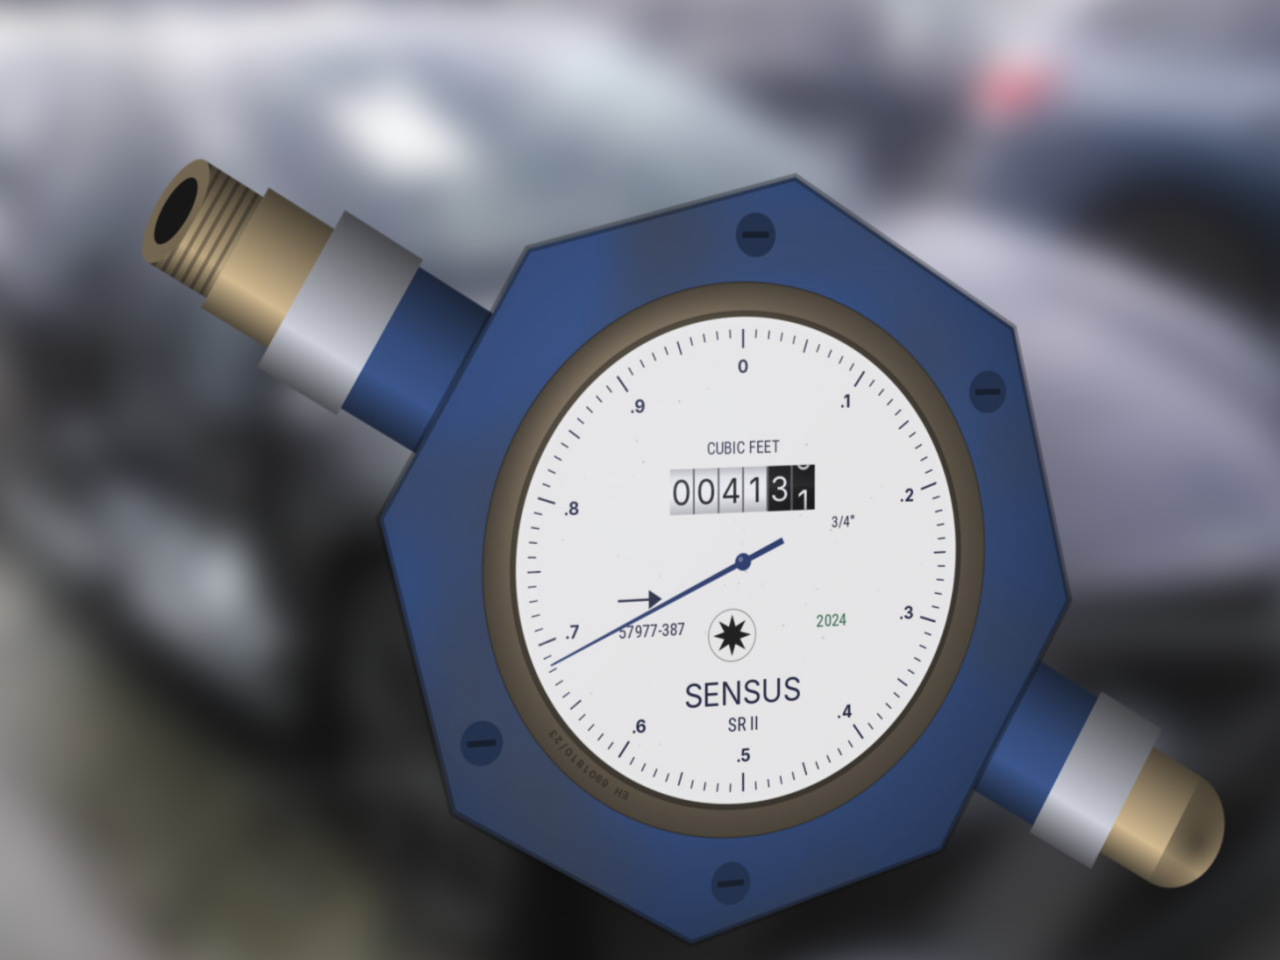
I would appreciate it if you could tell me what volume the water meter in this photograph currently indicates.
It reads 4130.68 ft³
